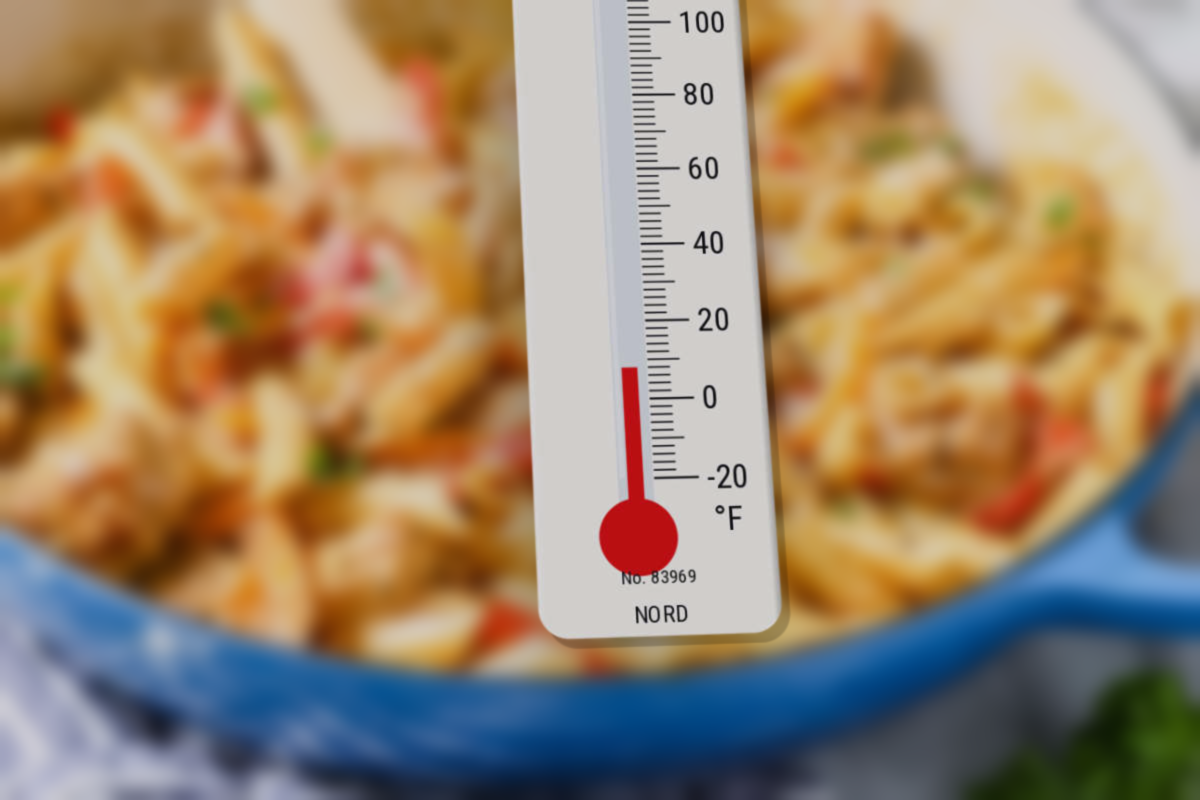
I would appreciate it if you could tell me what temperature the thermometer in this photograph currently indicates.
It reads 8 °F
